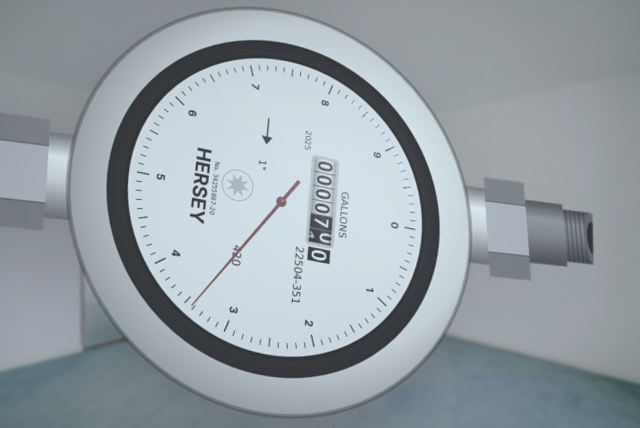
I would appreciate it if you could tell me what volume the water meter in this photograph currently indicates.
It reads 703.4 gal
